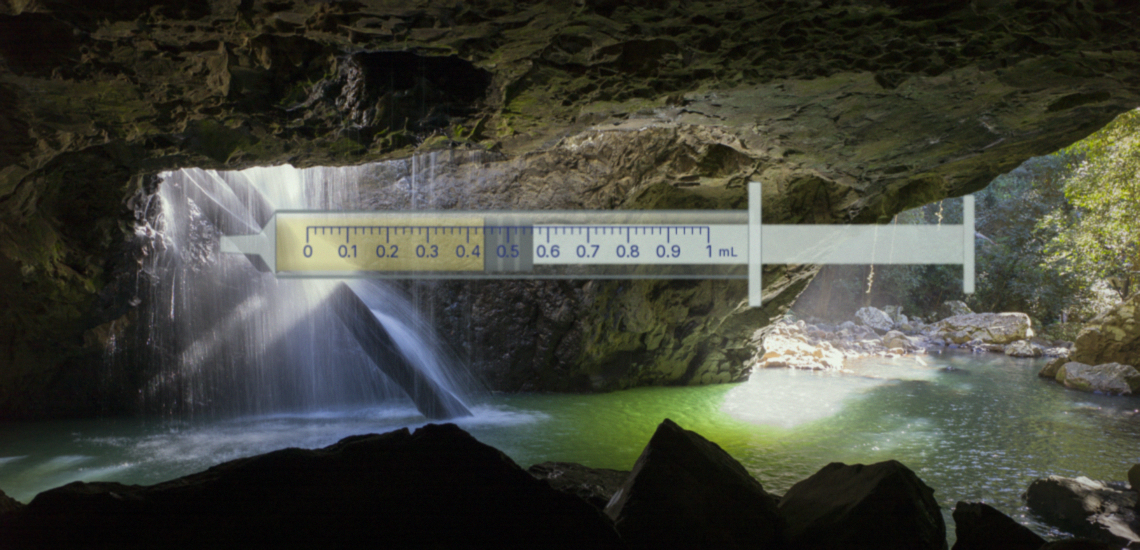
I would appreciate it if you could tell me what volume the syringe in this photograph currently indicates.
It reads 0.44 mL
